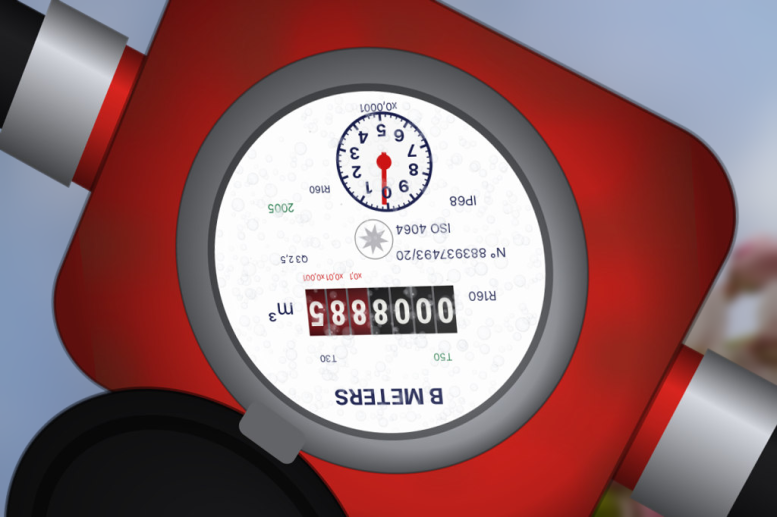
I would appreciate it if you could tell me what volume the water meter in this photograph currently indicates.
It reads 8.8850 m³
